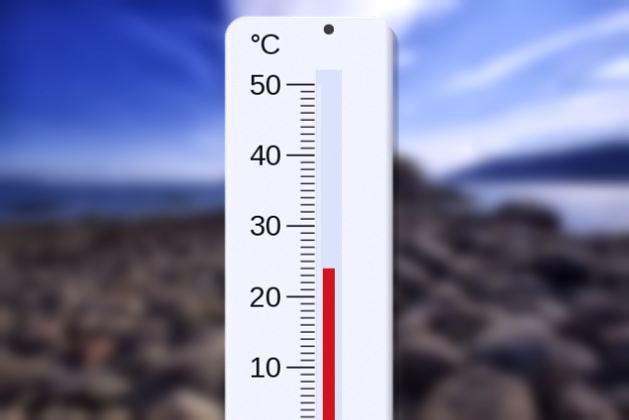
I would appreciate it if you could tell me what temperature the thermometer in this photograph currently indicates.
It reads 24 °C
